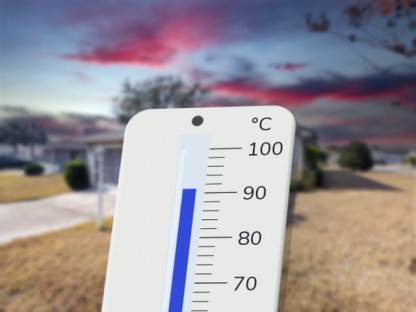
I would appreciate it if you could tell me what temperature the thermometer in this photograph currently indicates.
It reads 91 °C
